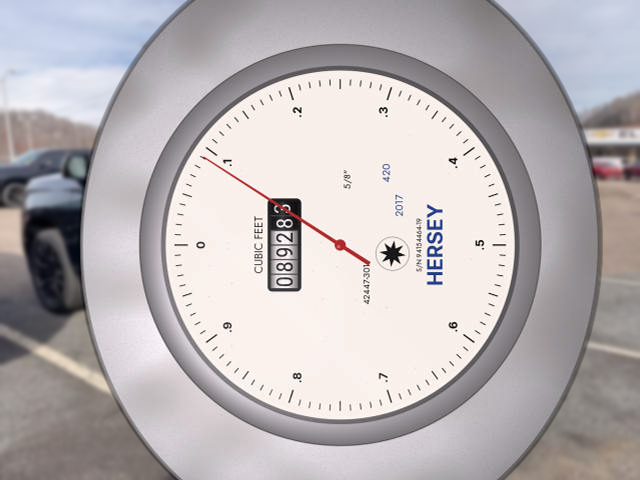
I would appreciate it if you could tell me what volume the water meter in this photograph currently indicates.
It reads 89283.09 ft³
